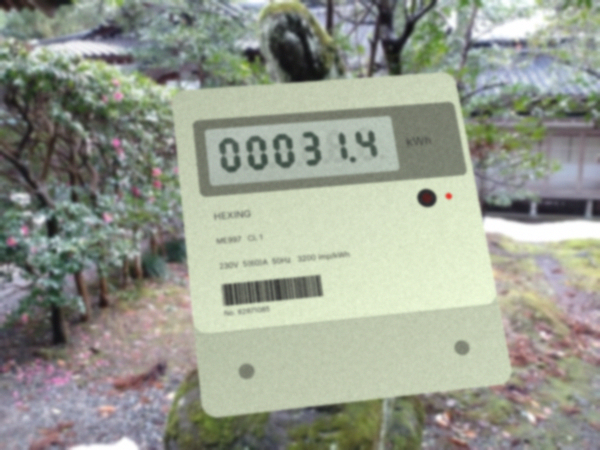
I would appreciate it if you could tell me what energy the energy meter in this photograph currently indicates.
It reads 31.4 kWh
